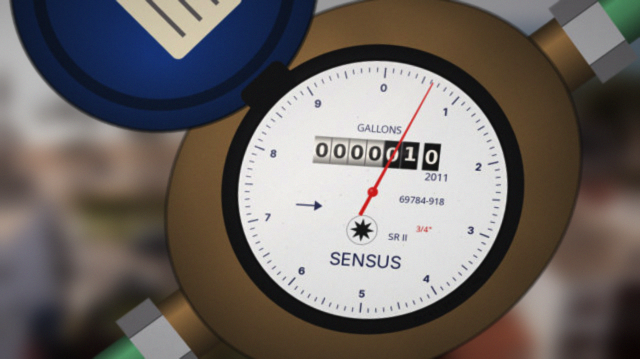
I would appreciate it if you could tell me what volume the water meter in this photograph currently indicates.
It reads 10.6 gal
